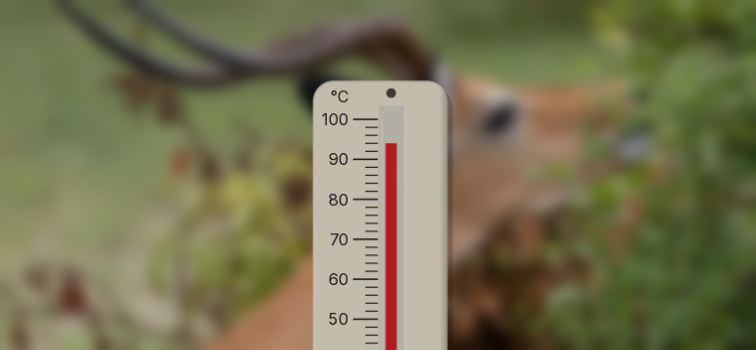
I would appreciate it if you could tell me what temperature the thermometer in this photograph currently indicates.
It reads 94 °C
